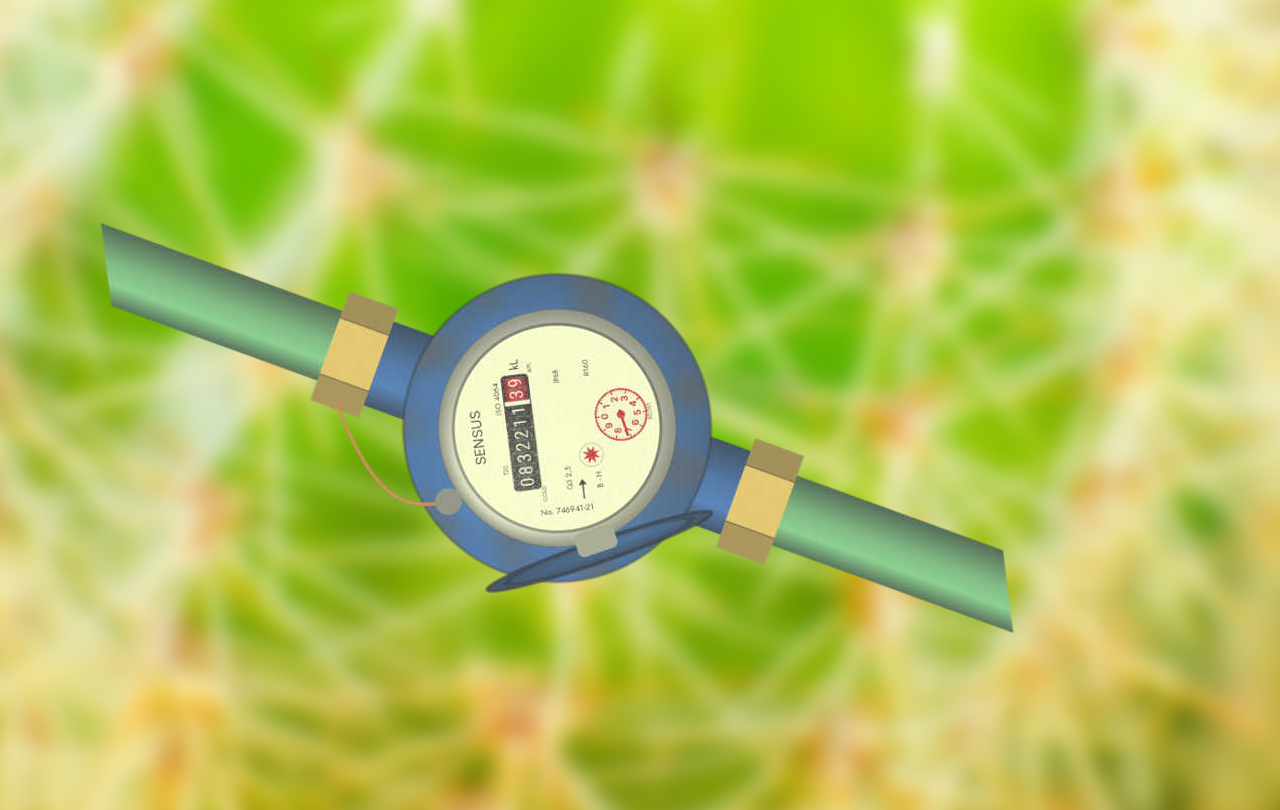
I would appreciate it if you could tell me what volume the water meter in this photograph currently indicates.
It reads 832211.397 kL
